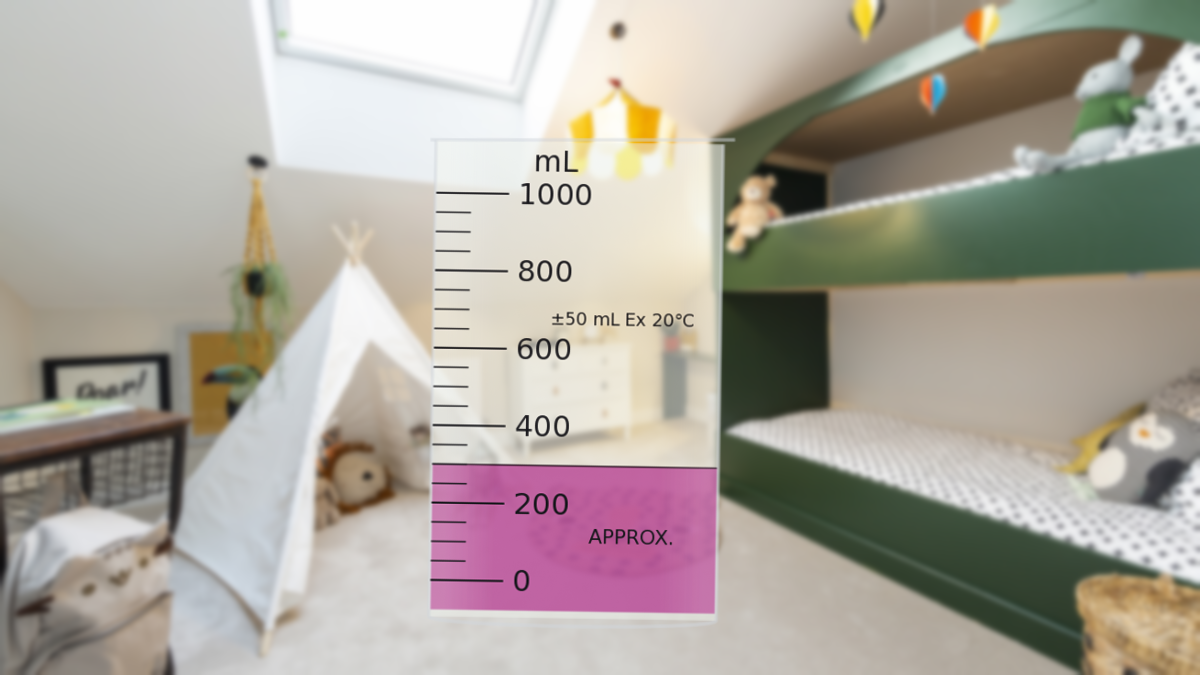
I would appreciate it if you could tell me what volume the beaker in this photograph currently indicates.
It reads 300 mL
